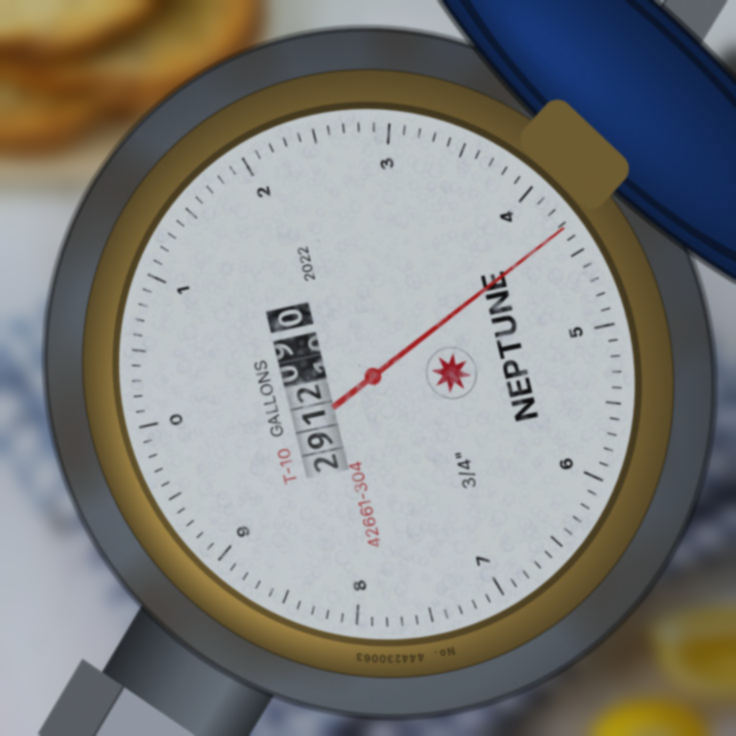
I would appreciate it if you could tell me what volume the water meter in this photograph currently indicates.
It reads 2912094.3 gal
